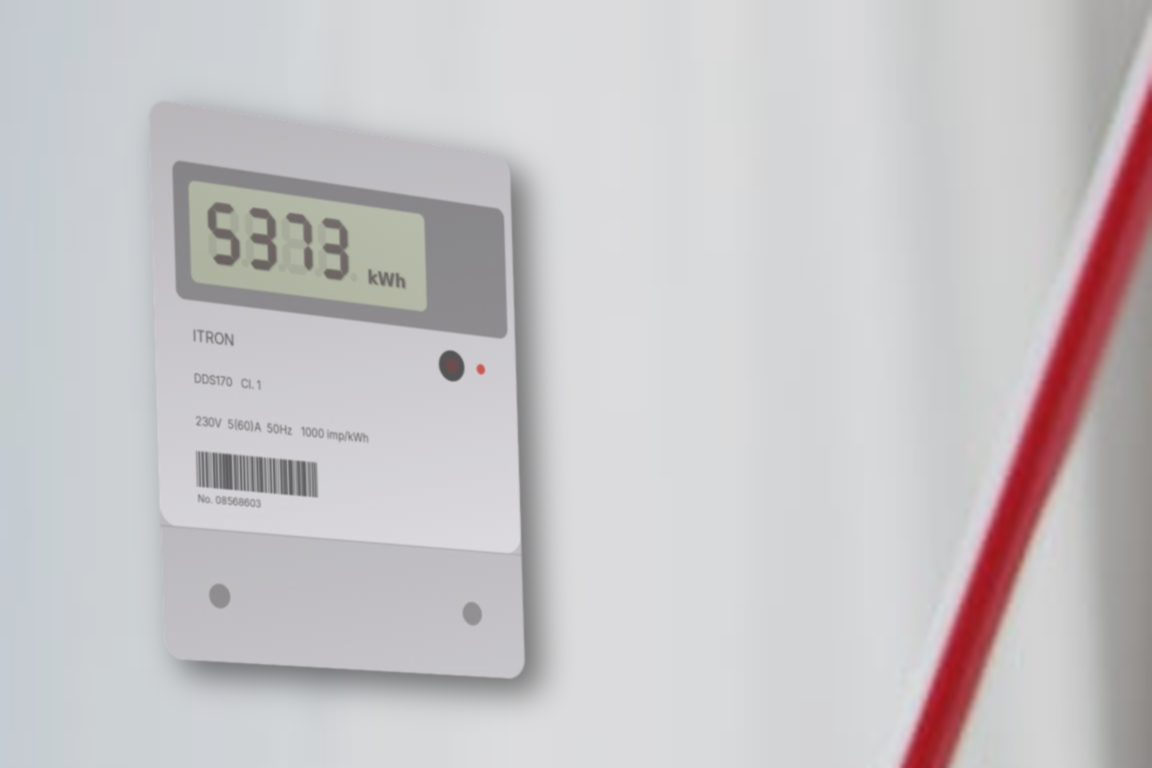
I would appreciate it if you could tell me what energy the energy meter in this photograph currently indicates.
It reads 5373 kWh
